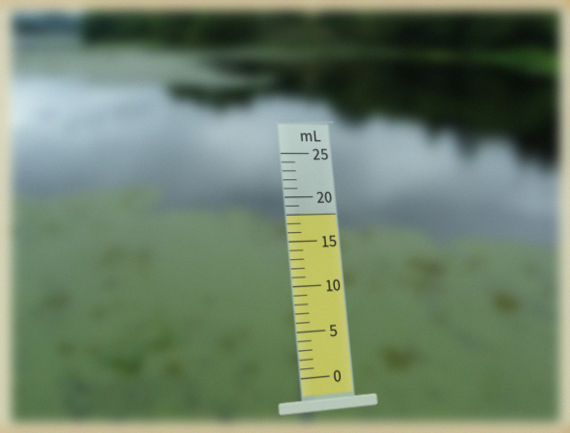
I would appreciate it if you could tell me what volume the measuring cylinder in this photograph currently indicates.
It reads 18 mL
